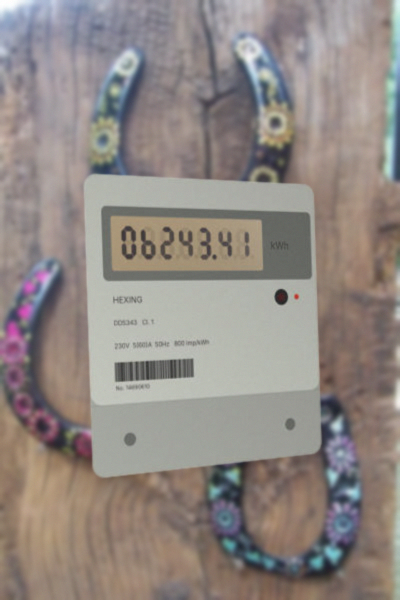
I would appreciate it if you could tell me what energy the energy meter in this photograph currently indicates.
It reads 6243.41 kWh
